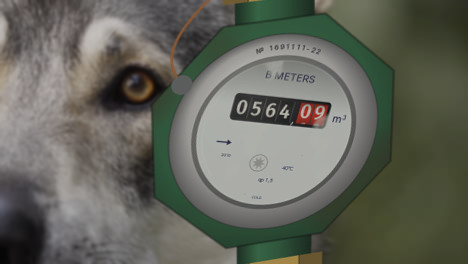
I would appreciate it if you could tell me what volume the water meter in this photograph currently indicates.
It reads 564.09 m³
